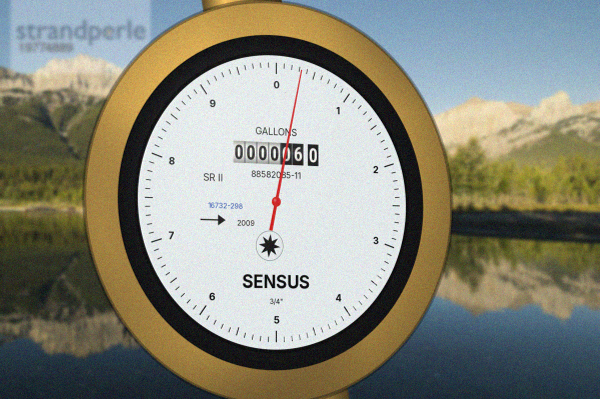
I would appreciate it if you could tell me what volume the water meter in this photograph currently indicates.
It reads 60.3 gal
